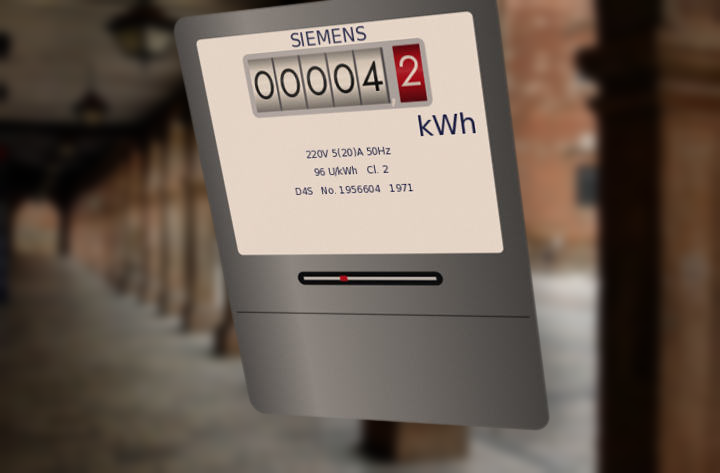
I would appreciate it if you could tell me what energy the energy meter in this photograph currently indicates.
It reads 4.2 kWh
